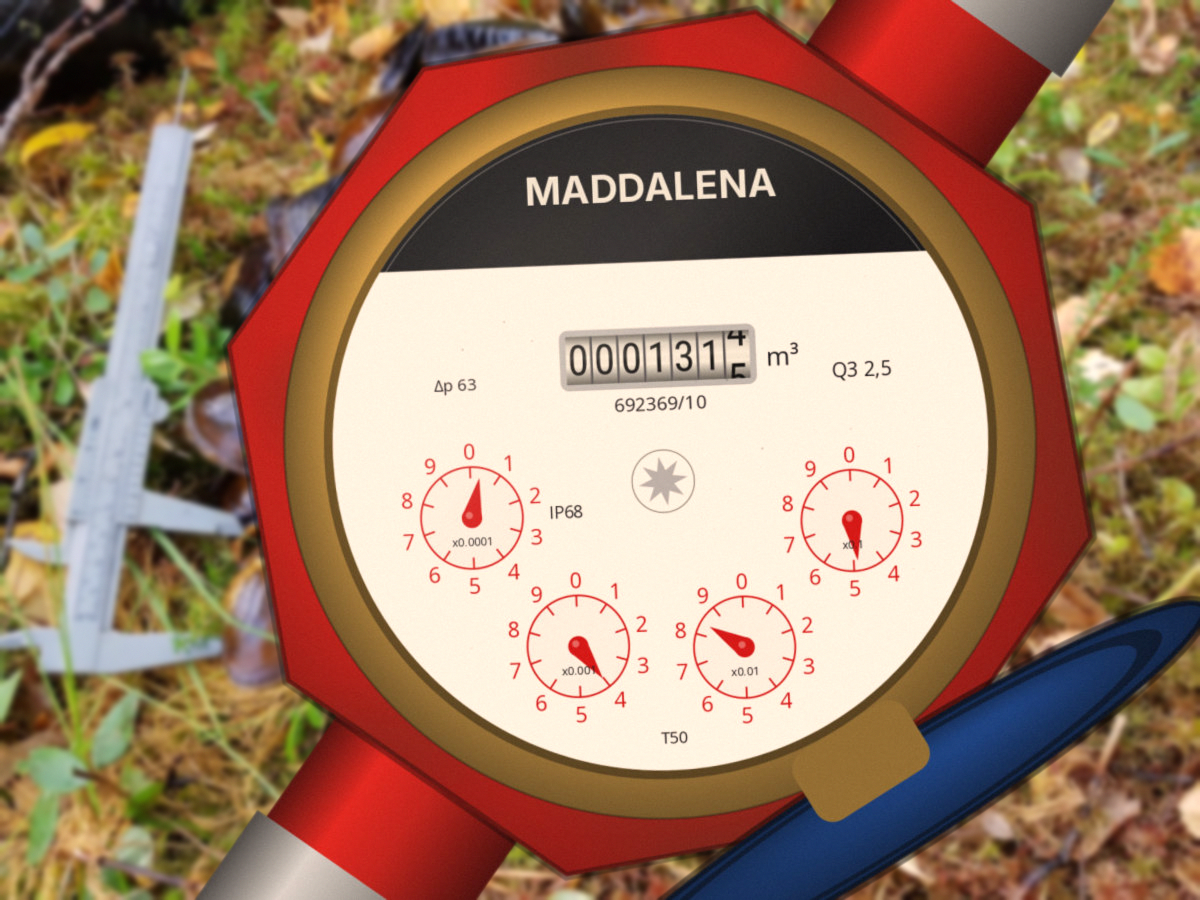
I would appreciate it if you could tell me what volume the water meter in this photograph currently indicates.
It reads 1314.4840 m³
